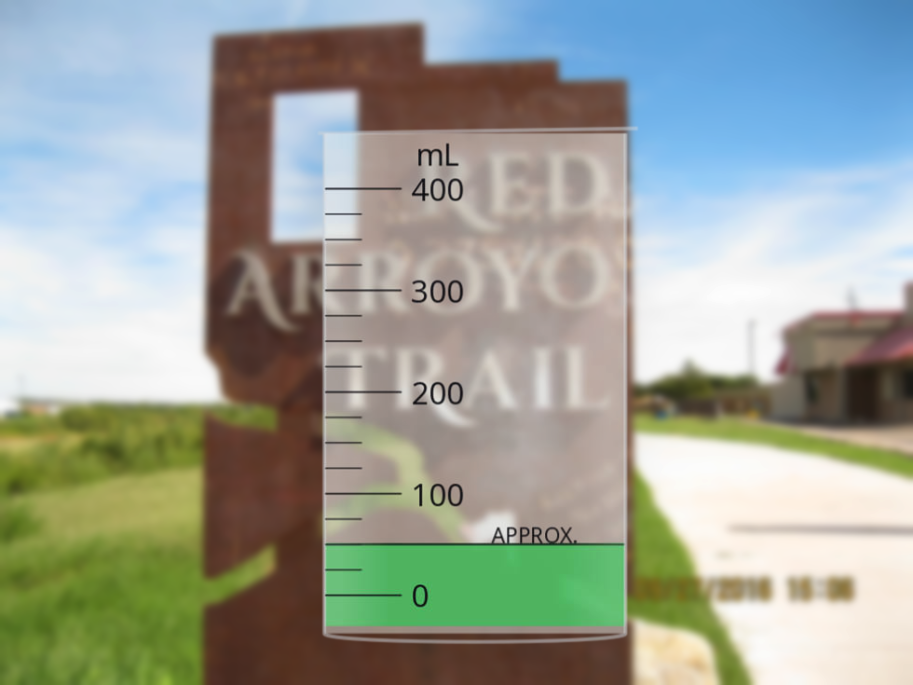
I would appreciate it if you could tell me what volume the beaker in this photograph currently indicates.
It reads 50 mL
